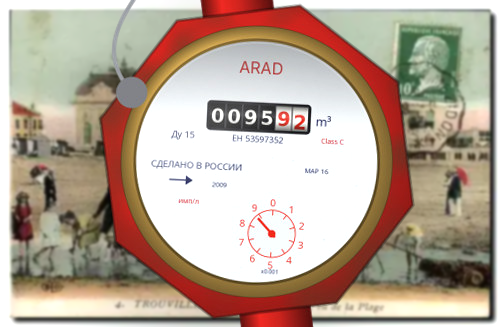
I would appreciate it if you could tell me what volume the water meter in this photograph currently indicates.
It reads 95.918 m³
